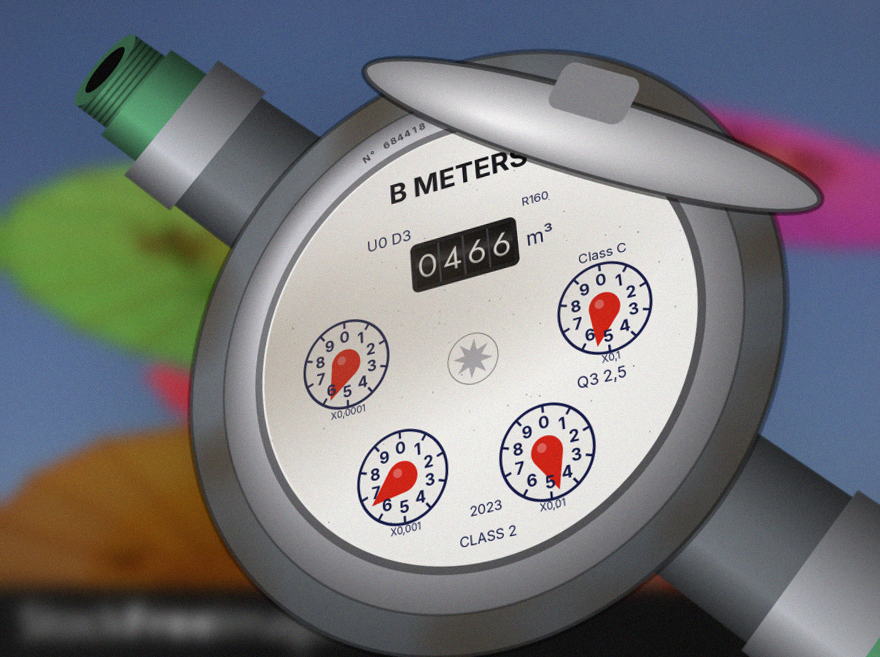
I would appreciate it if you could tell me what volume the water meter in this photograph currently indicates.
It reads 466.5465 m³
